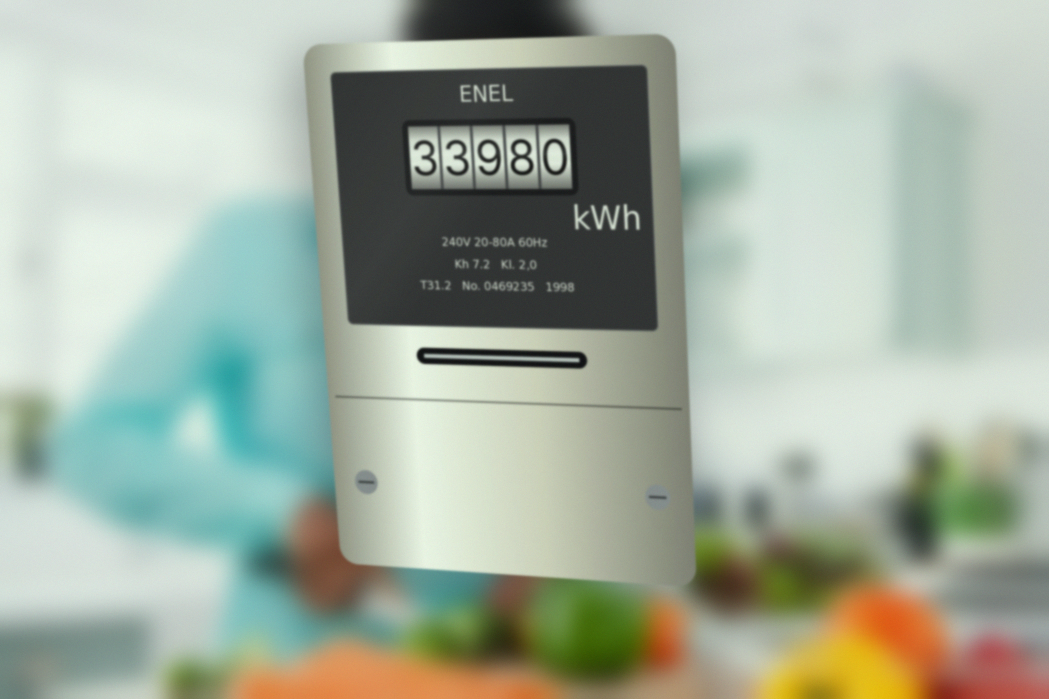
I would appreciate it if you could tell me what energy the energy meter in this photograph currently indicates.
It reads 33980 kWh
